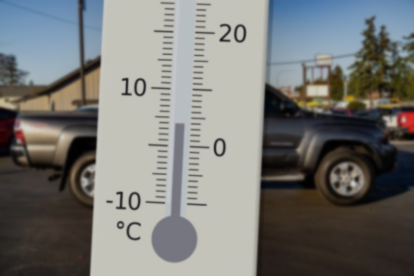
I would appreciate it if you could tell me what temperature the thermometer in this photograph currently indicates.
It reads 4 °C
